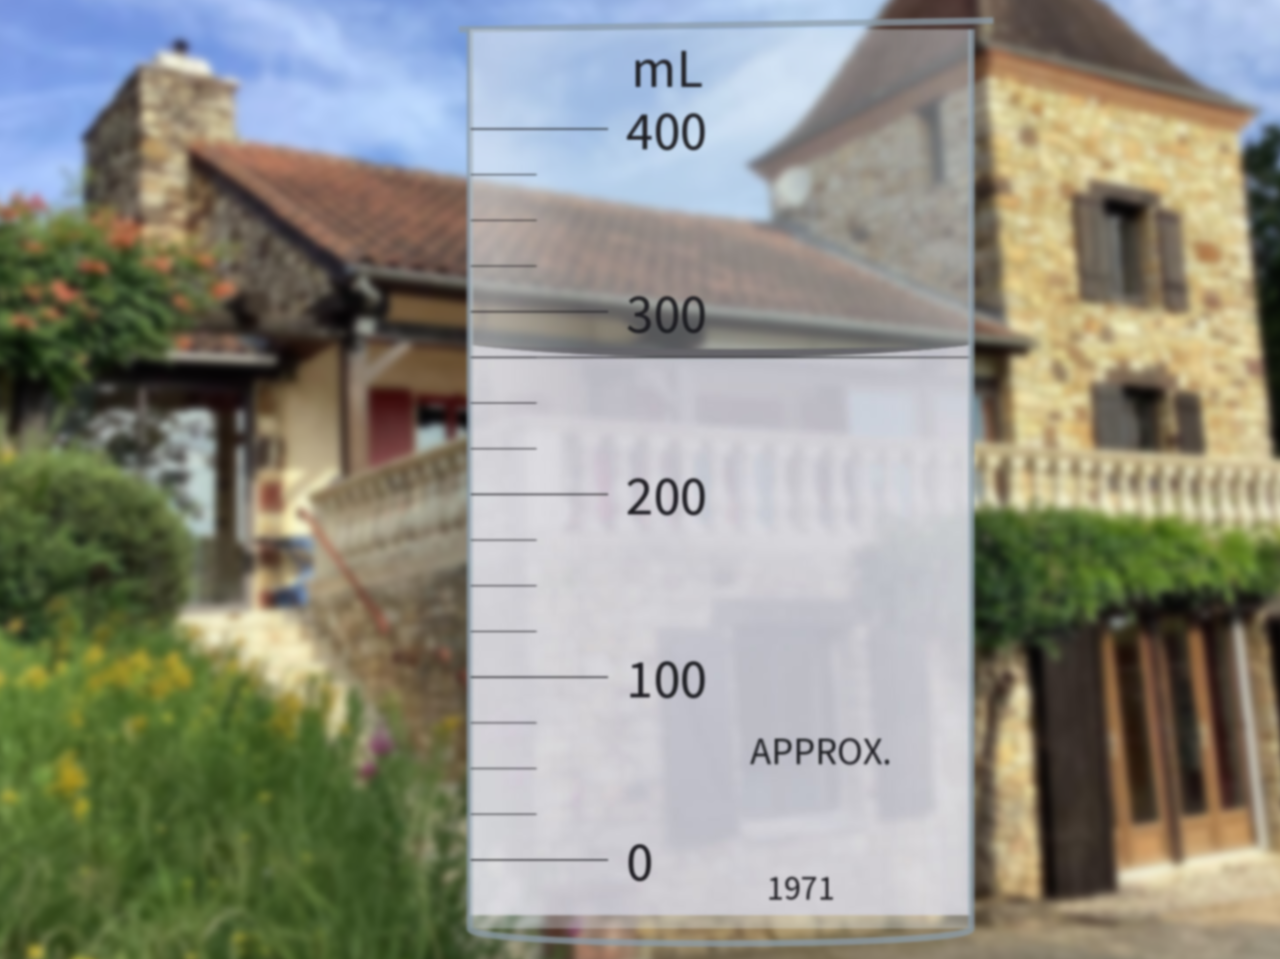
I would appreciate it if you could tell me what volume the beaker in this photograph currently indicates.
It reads 275 mL
